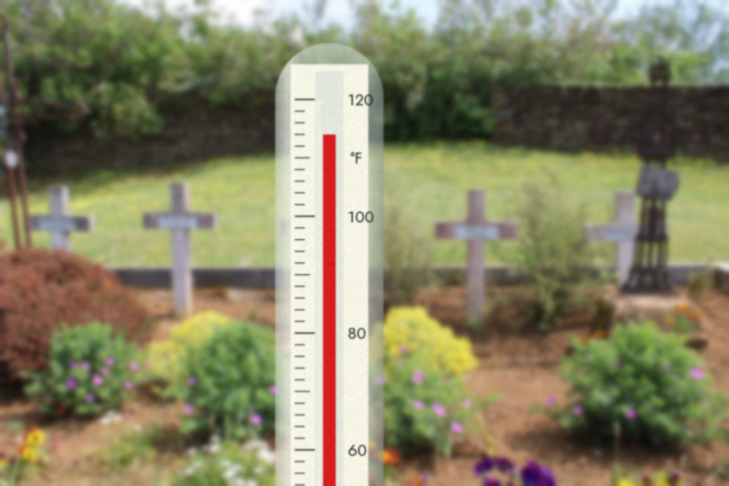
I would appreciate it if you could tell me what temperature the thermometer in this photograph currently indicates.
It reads 114 °F
